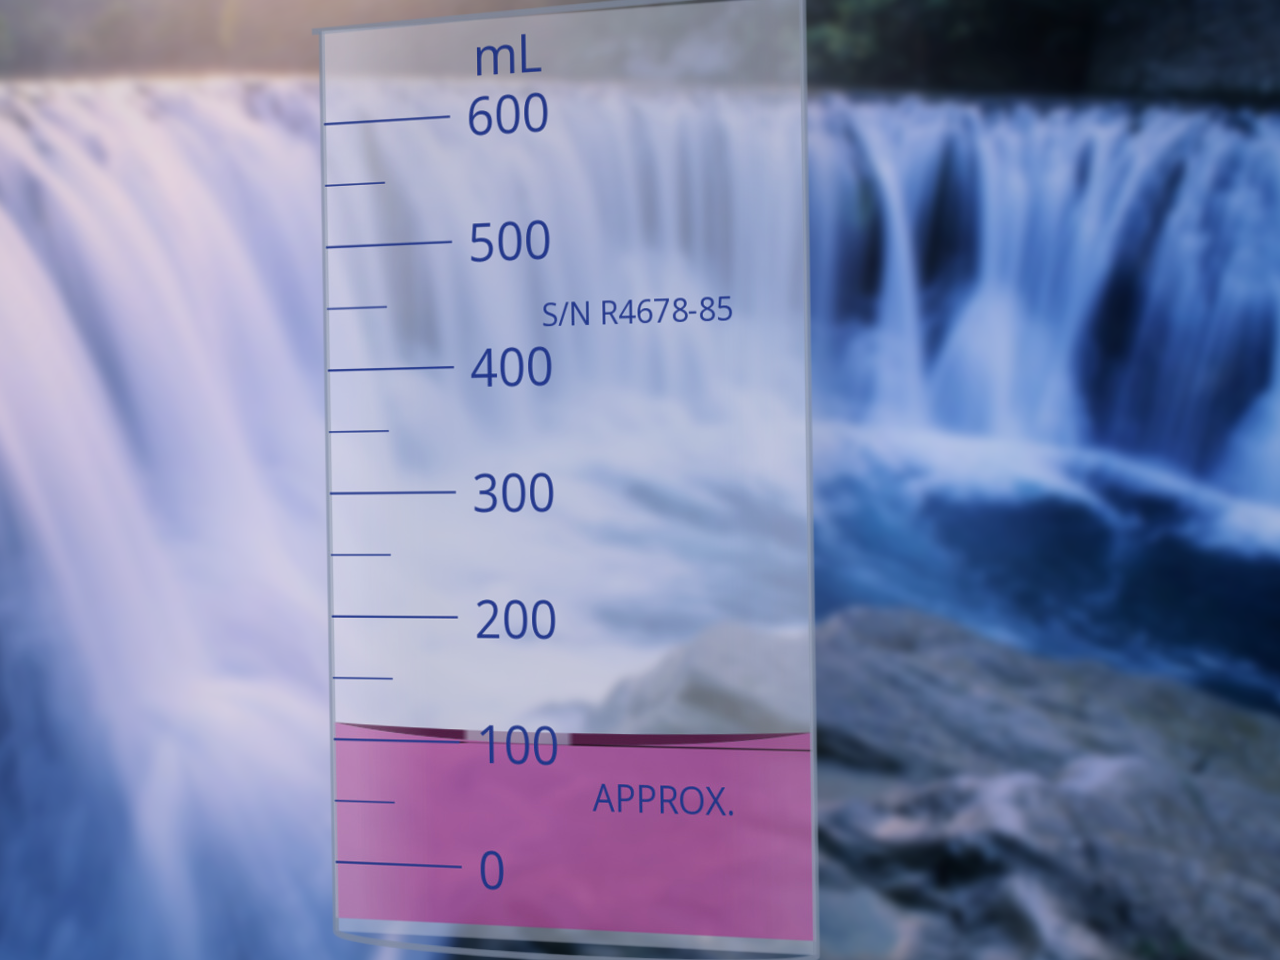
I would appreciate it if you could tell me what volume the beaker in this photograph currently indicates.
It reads 100 mL
